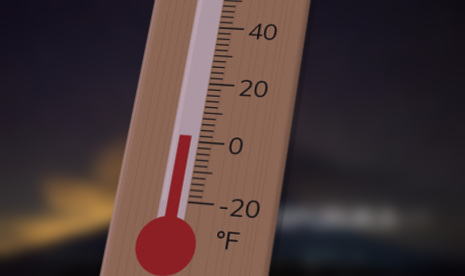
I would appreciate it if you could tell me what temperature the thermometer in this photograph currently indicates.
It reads 2 °F
